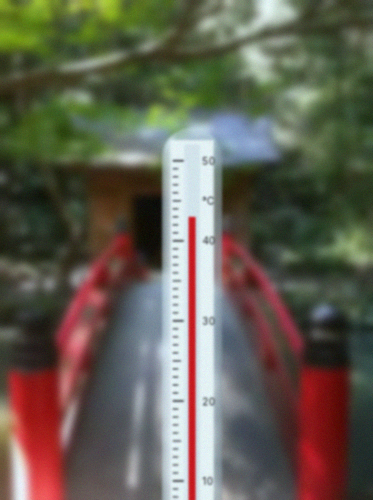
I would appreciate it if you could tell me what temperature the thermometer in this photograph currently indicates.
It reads 43 °C
